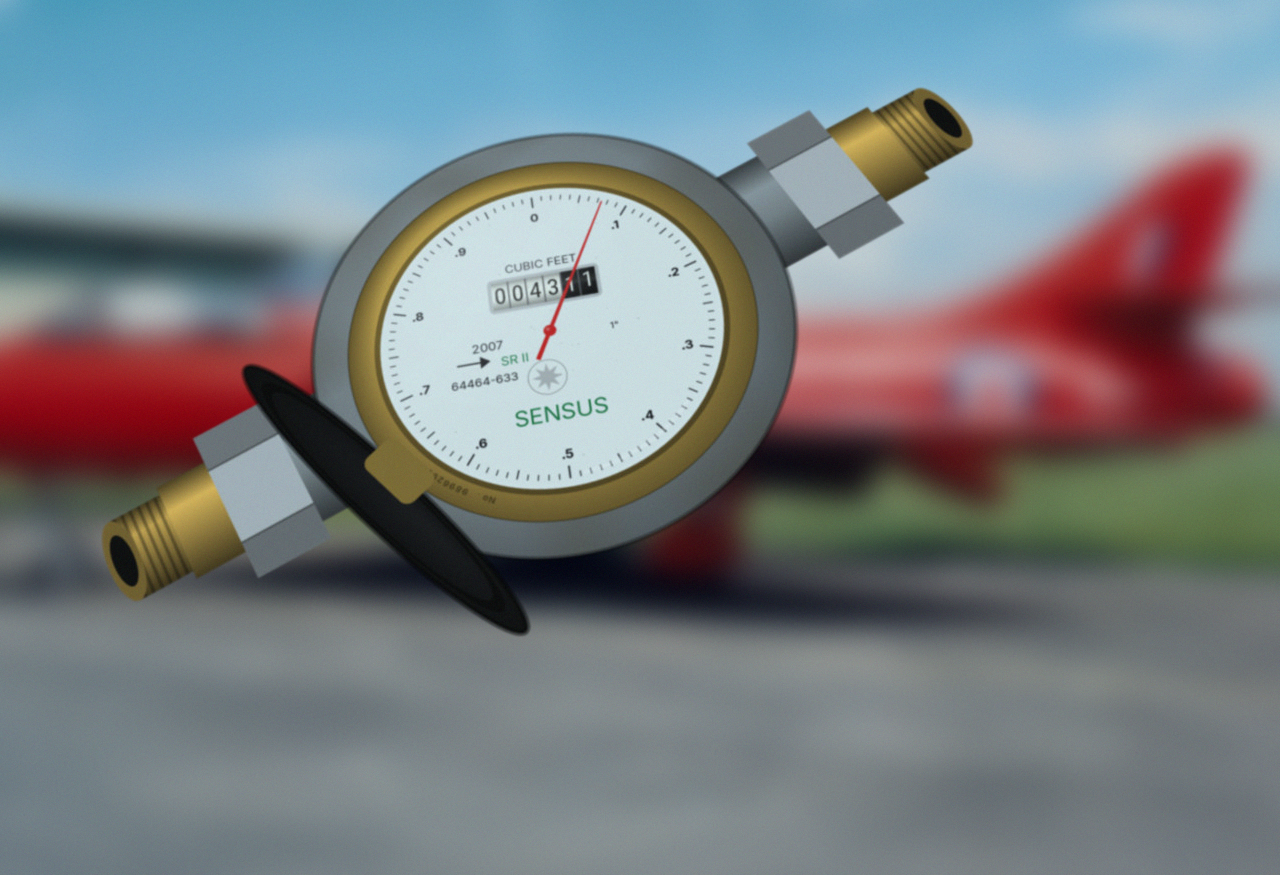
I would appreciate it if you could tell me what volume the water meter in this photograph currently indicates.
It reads 4311.07 ft³
